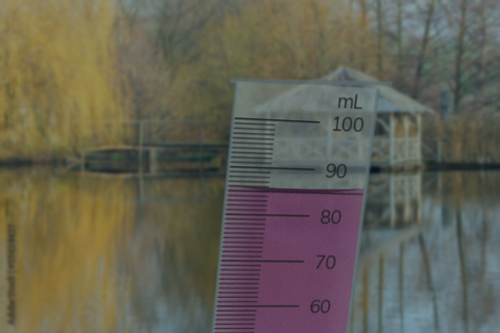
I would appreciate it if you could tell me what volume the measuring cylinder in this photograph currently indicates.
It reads 85 mL
